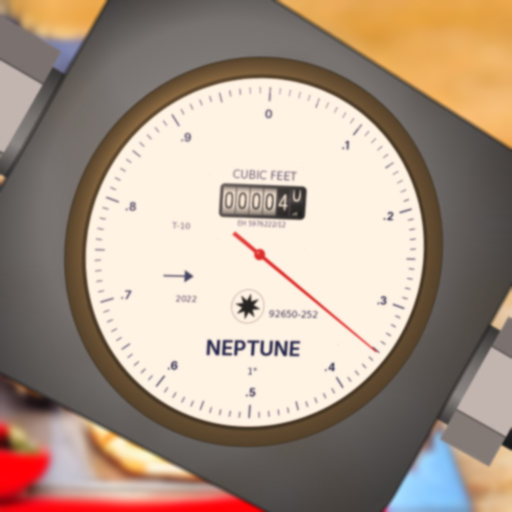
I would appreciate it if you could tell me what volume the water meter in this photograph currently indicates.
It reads 40.35 ft³
